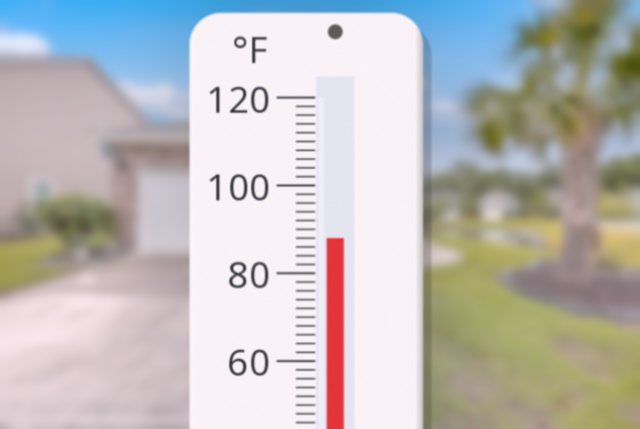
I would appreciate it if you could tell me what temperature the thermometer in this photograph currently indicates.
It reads 88 °F
